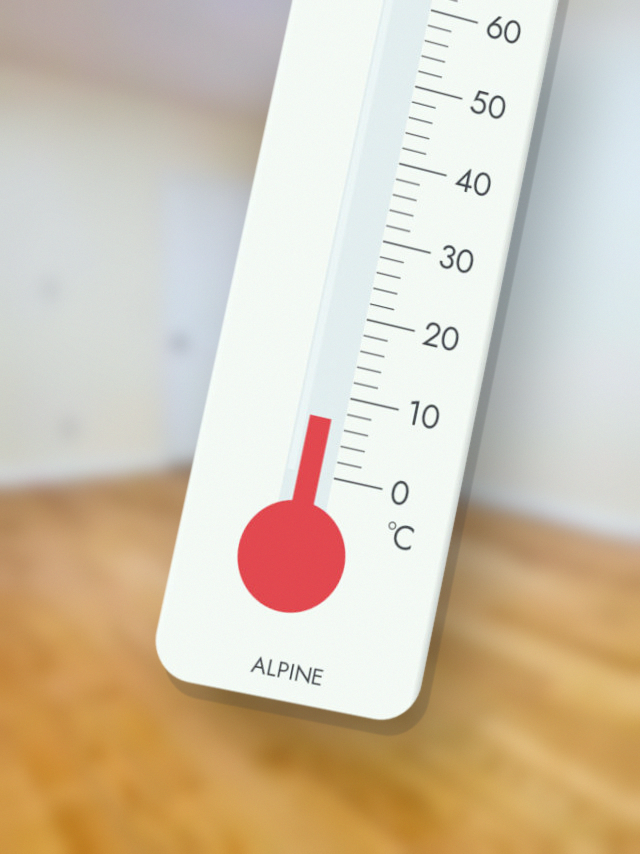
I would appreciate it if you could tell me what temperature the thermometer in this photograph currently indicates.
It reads 7 °C
